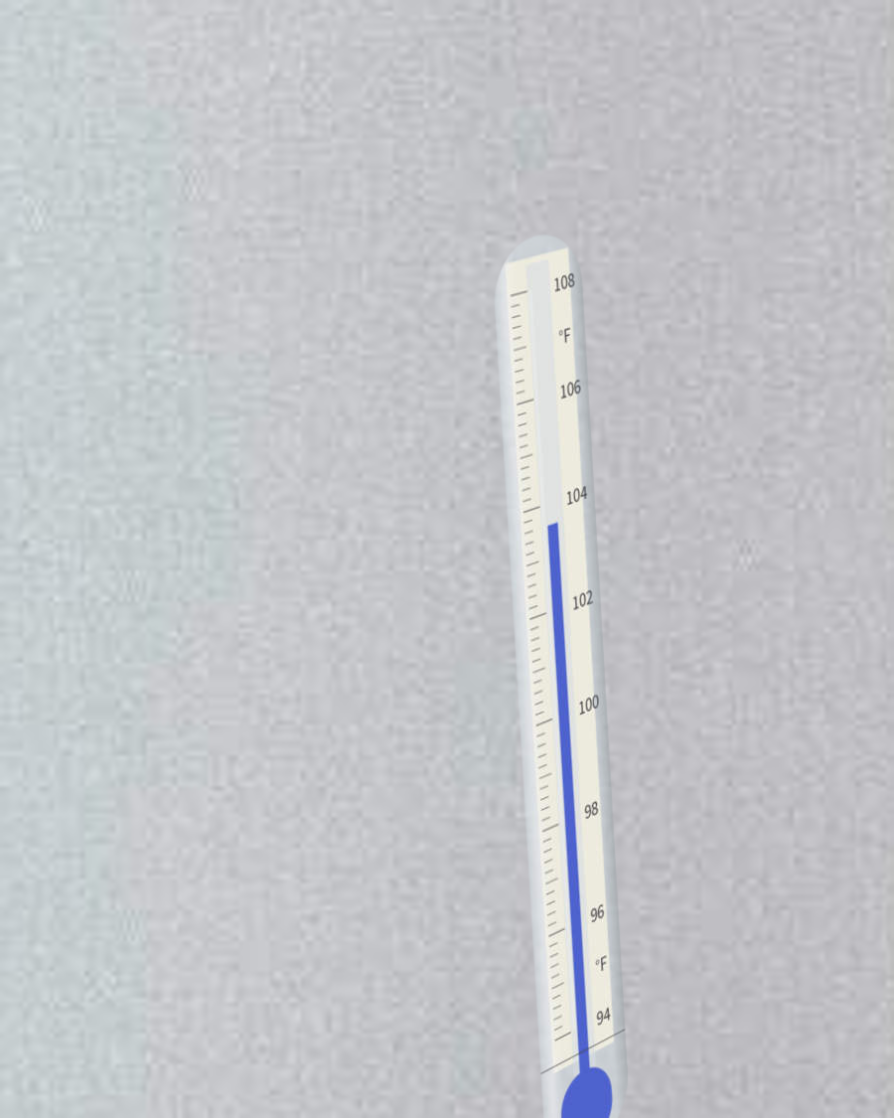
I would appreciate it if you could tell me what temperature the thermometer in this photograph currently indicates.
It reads 103.6 °F
